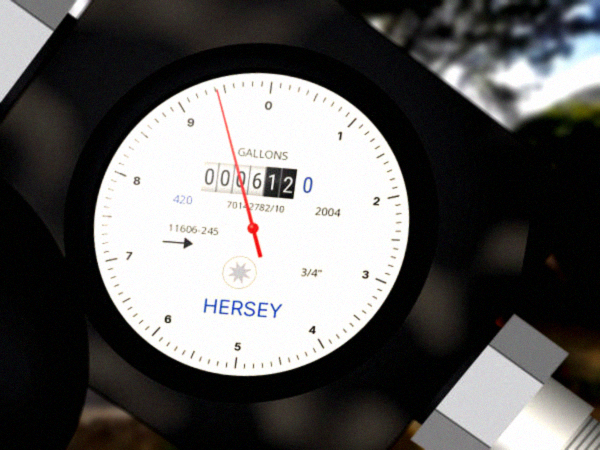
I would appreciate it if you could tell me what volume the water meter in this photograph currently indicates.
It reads 6119.4 gal
